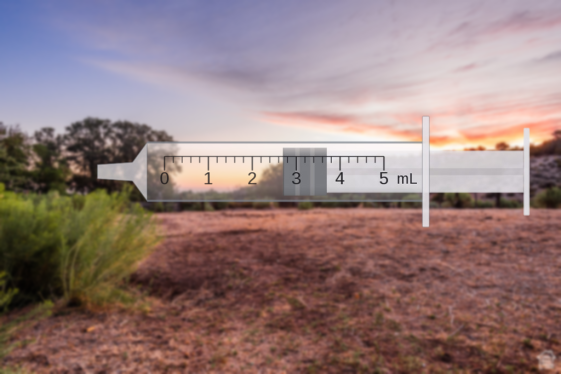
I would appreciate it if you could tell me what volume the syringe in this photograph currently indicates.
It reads 2.7 mL
